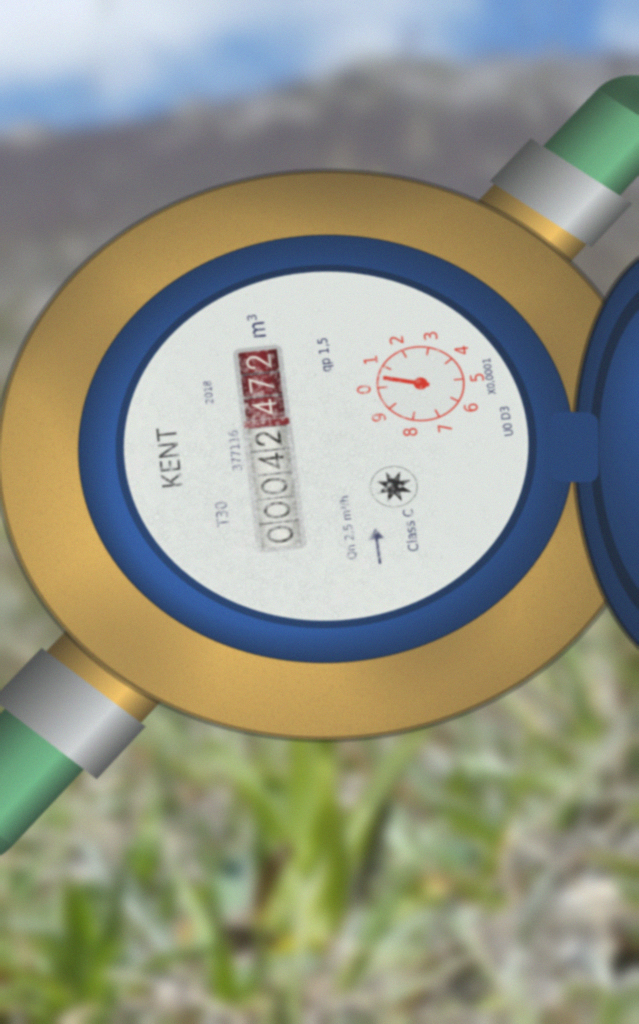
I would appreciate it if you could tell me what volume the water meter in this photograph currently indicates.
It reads 42.4720 m³
